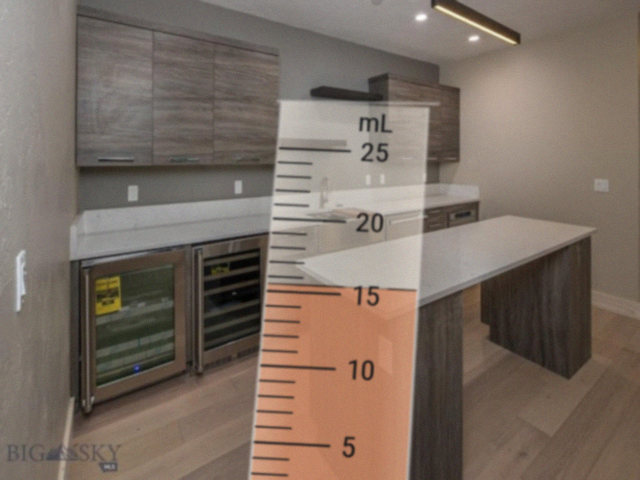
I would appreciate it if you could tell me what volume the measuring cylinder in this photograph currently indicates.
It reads 15.5 mL
